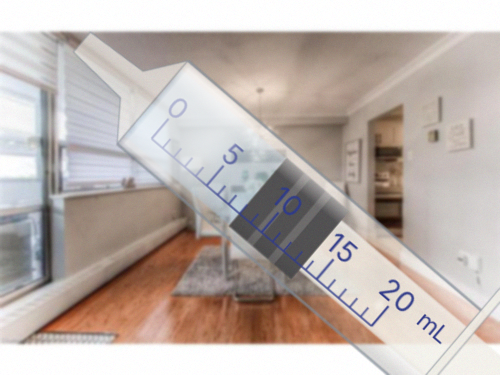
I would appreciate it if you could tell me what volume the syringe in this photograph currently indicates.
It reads 8 mL
